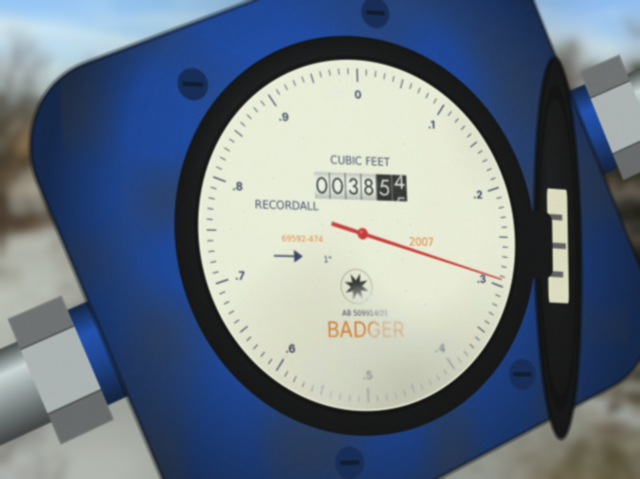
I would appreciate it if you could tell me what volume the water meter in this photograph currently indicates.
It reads 3854.29 ft³
